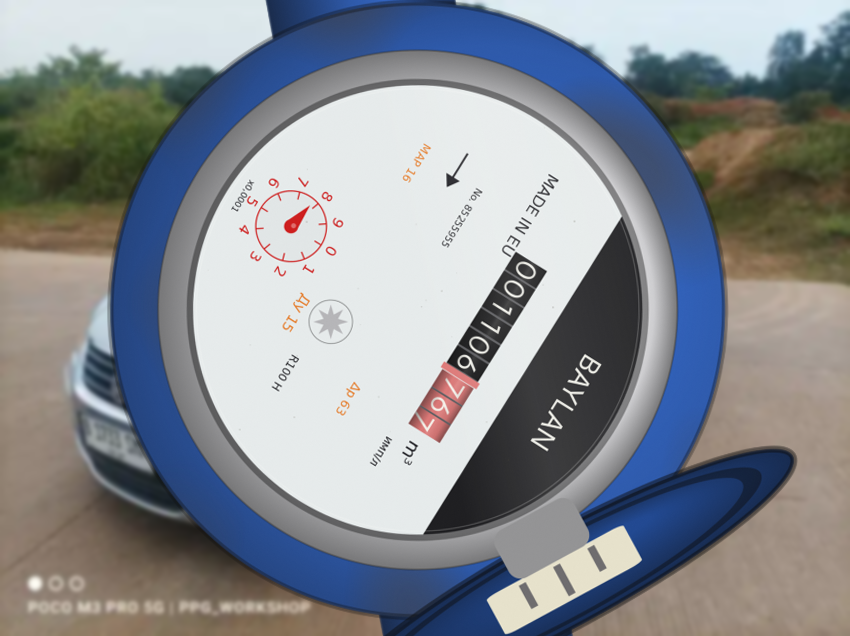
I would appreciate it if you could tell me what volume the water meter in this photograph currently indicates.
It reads 1106.7667 m³
